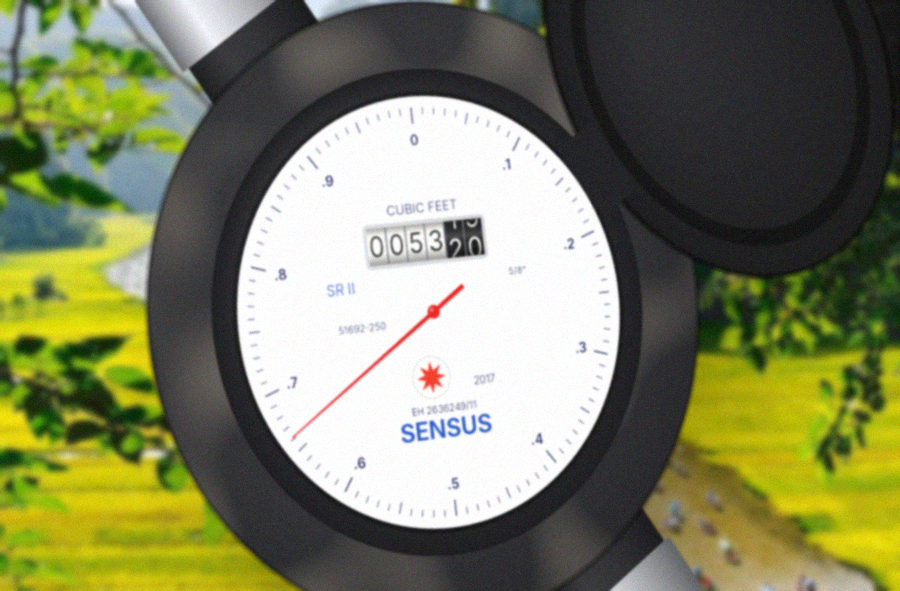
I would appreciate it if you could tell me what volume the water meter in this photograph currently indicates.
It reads 5319.66 ft³
